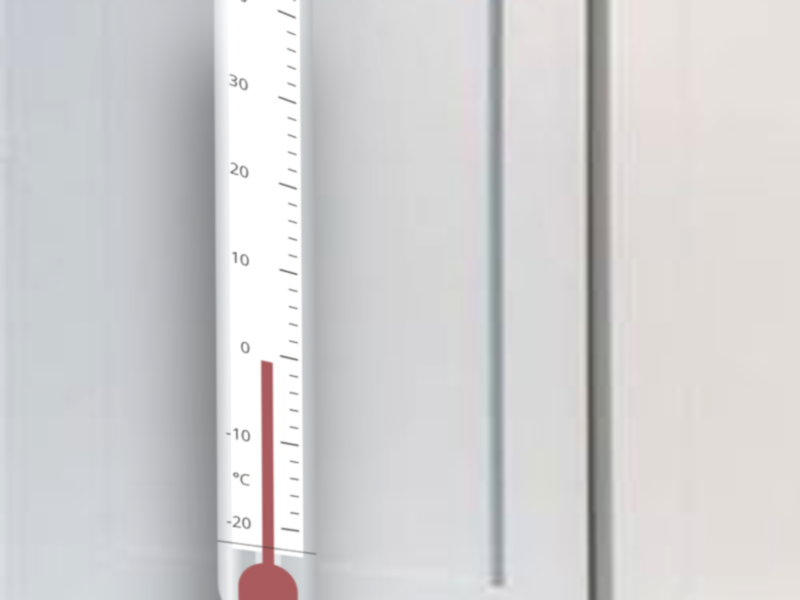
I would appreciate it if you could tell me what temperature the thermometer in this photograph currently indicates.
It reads -1 °C
